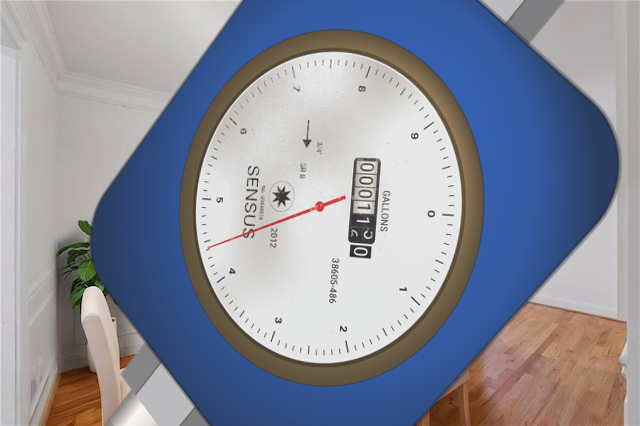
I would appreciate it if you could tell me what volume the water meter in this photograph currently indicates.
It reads 1154.4 gal
